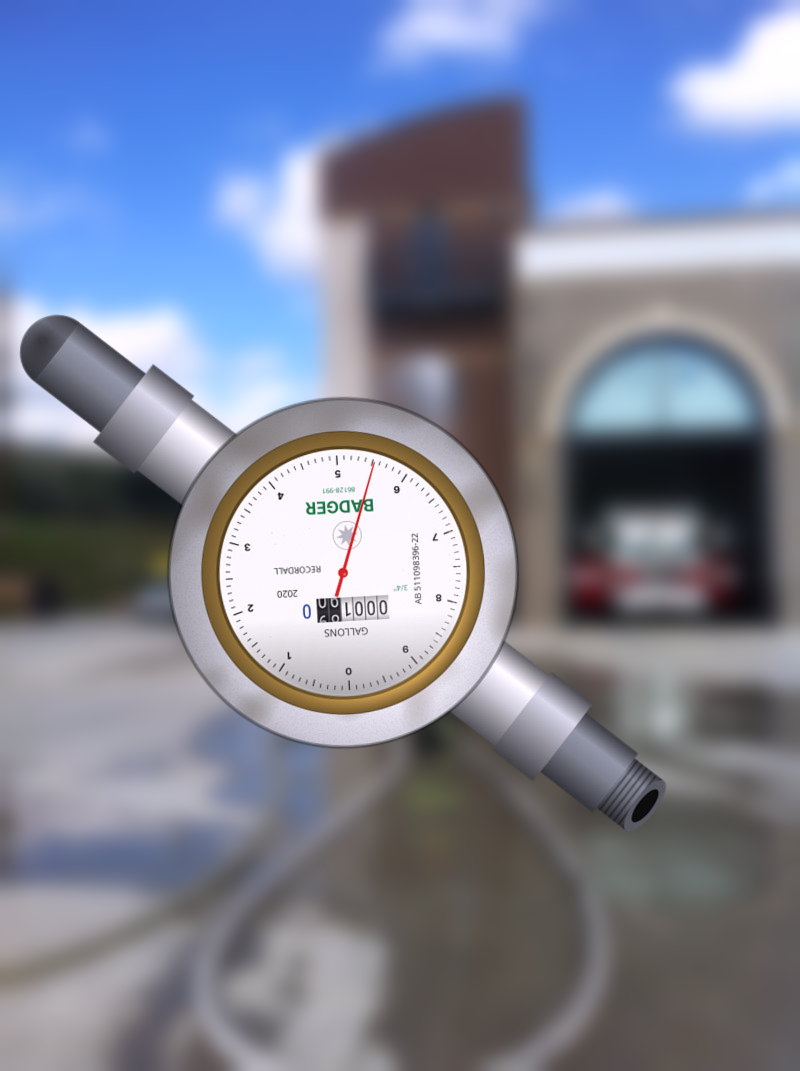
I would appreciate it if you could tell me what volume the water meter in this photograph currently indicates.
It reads 1895.5 gal
